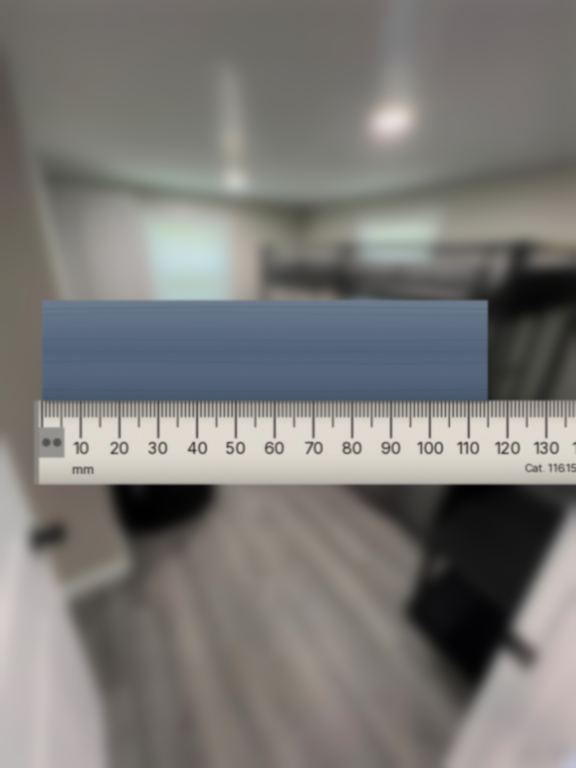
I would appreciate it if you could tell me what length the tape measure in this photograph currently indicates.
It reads 115 mm
